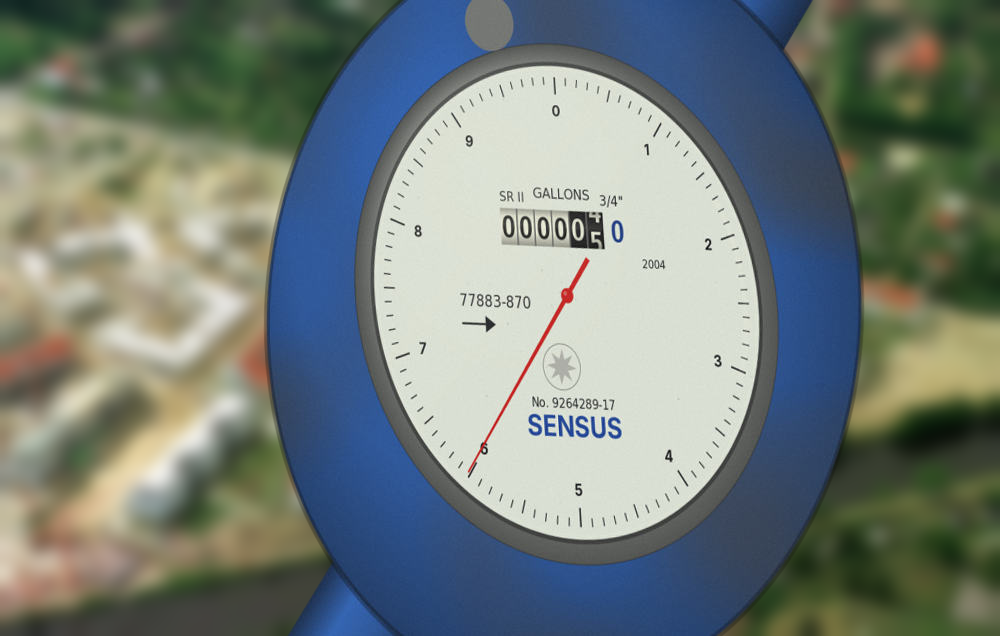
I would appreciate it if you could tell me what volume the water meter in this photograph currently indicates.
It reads 46.0 gal
